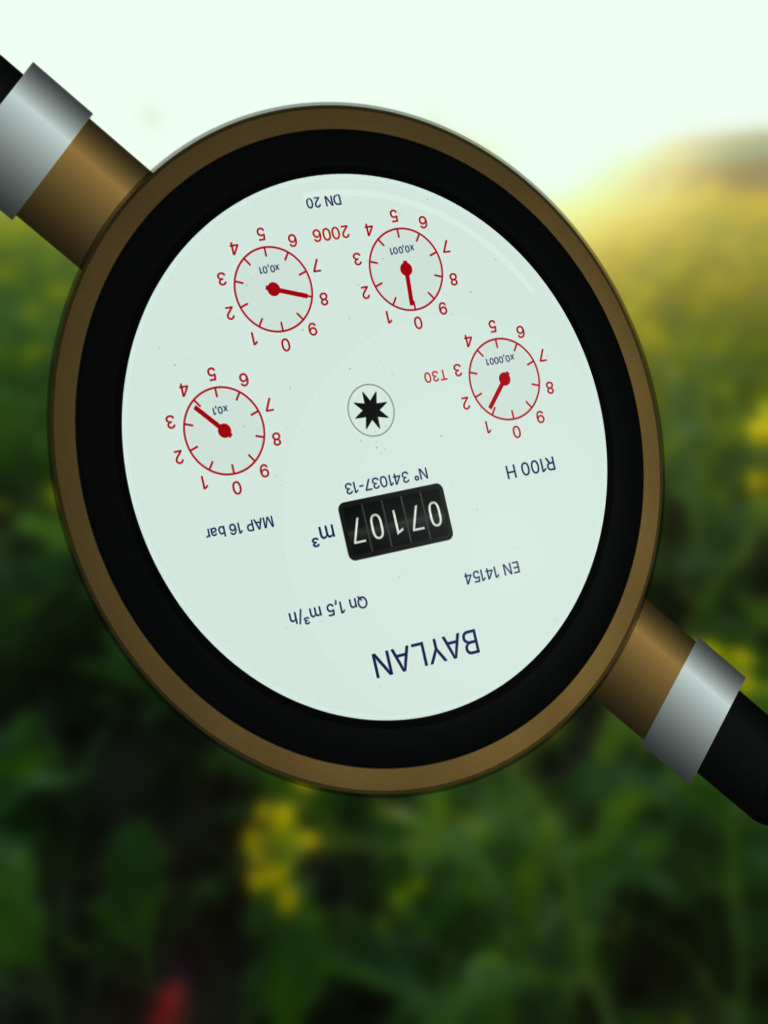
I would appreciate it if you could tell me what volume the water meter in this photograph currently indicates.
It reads 7107.3801 m³
